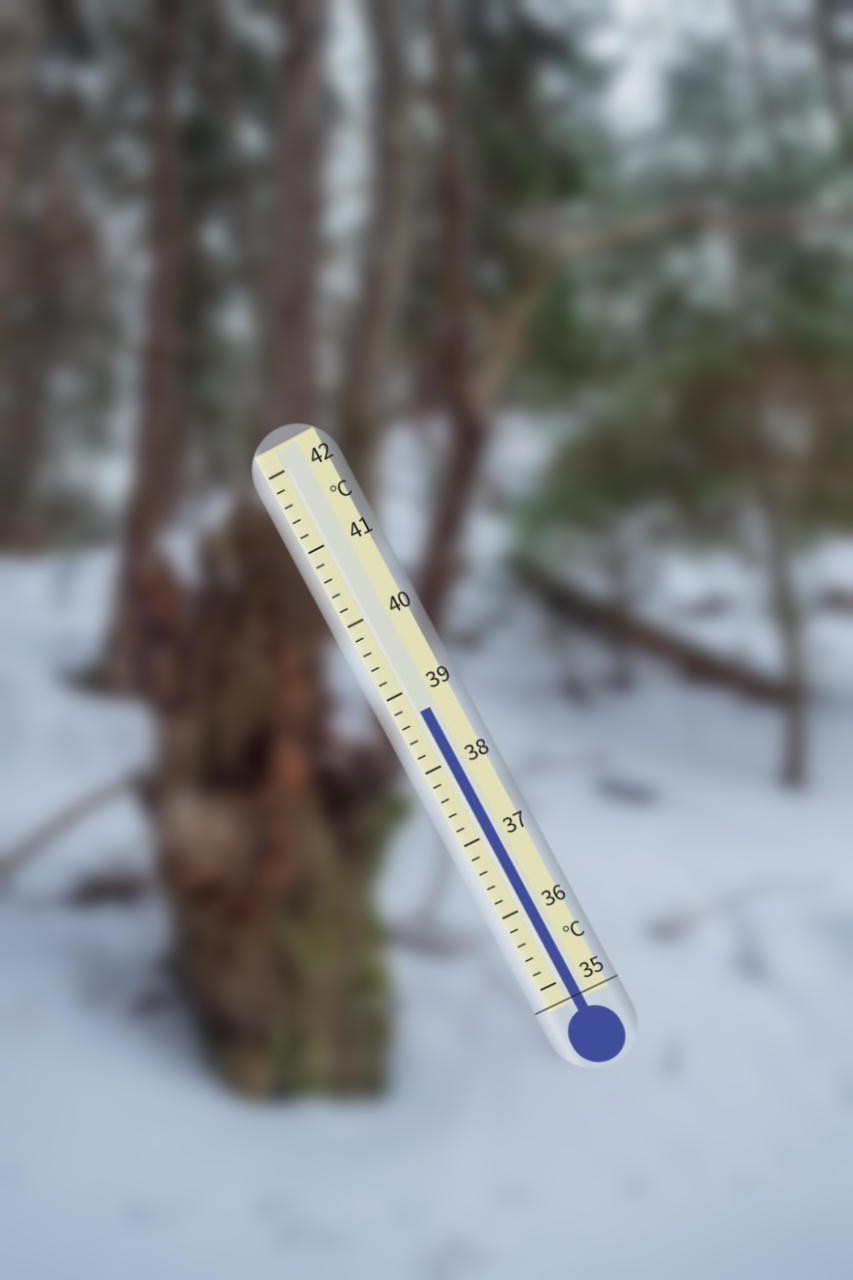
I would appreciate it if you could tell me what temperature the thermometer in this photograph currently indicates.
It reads 38.7 °C
